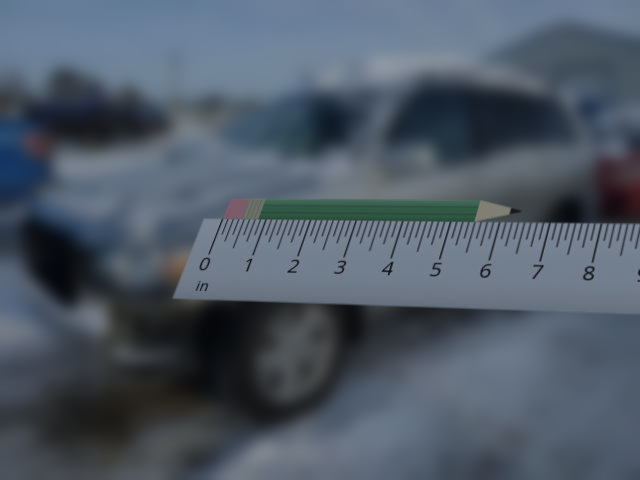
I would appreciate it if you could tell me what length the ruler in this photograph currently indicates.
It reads 6.375 in
